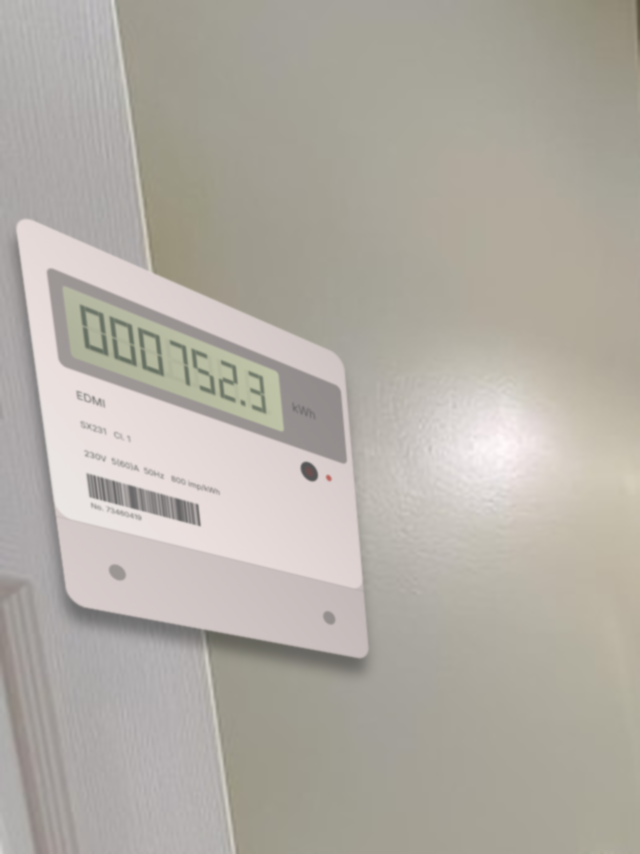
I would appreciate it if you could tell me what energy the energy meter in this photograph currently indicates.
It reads 752.3 kWh
